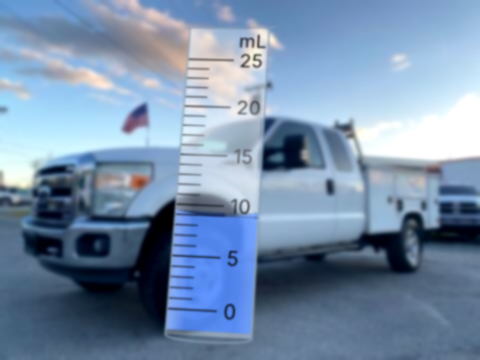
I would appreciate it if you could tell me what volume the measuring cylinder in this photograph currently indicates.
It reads 9 mL
